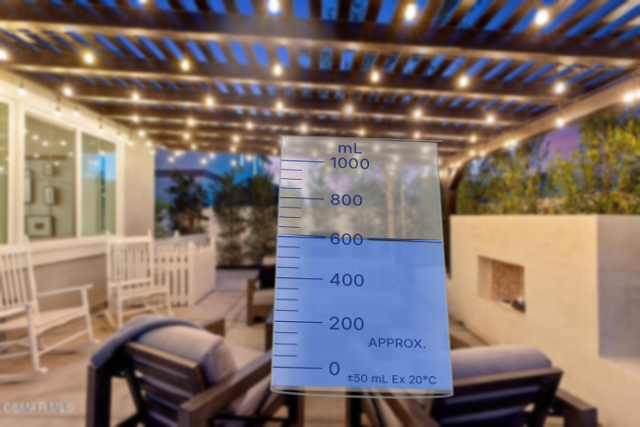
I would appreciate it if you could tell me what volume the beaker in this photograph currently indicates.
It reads 600 mL
